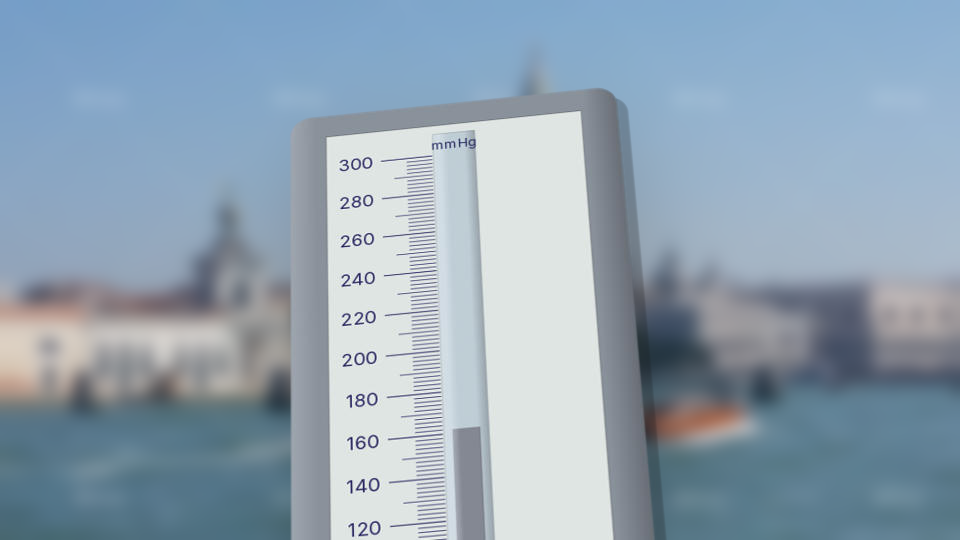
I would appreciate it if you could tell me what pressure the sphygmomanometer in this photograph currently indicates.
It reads 162 mmHg
